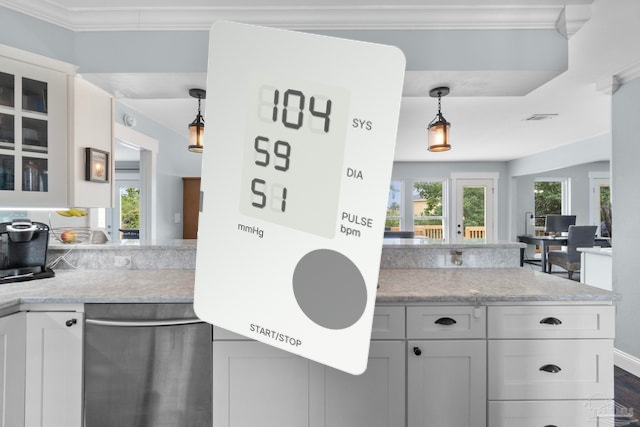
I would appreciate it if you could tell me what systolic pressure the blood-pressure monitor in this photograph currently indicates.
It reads 104 mmHg
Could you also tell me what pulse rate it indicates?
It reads 51 bpm
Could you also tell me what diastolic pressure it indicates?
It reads 59 mmHg
